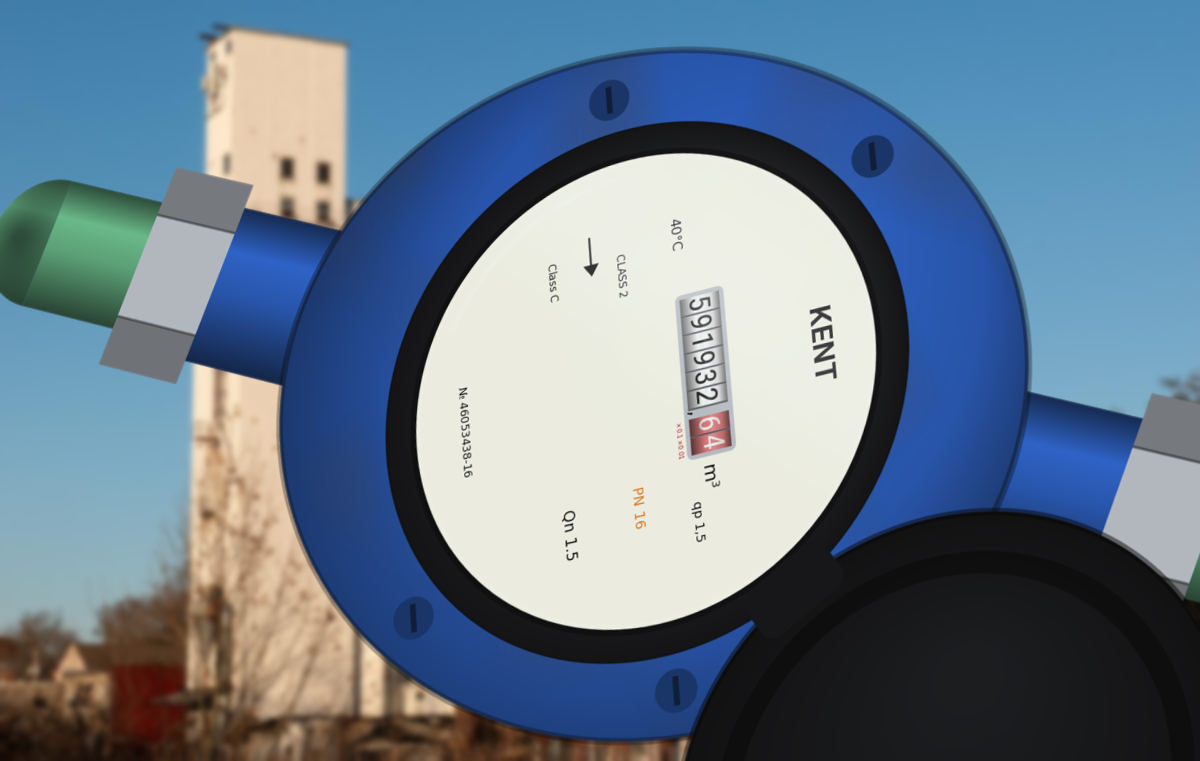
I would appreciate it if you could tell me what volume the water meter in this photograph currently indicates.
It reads 591932.64 m³
